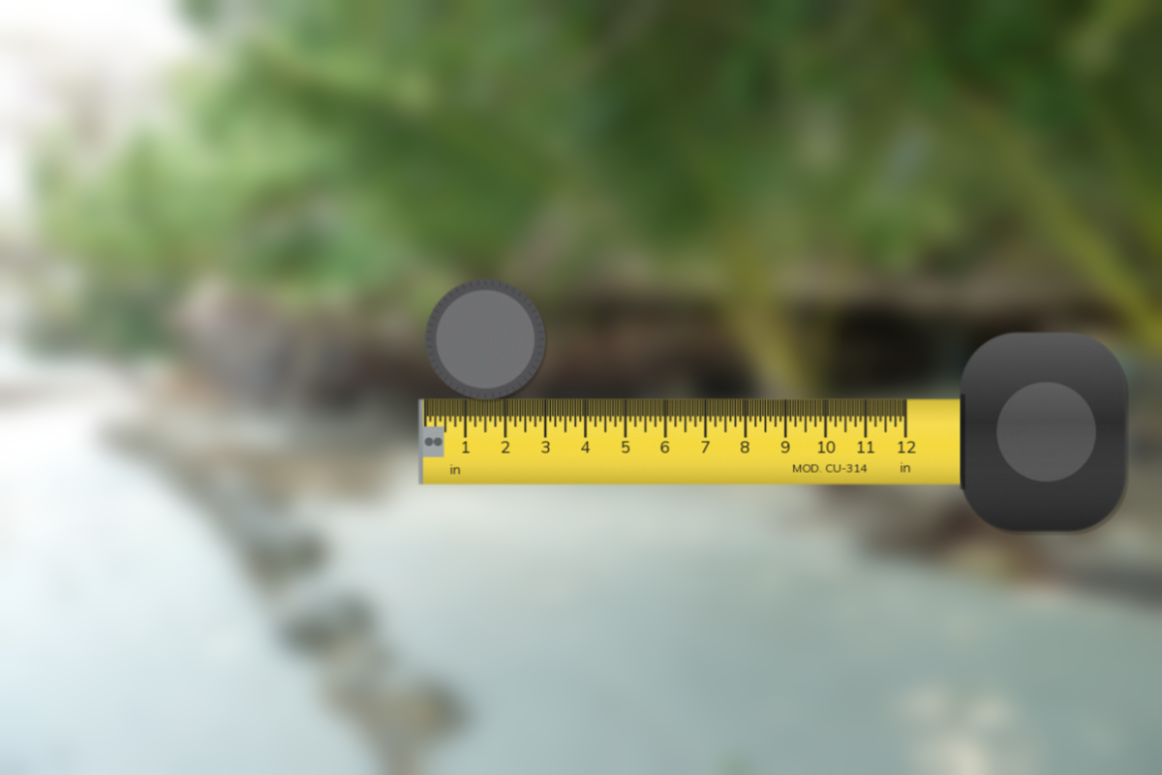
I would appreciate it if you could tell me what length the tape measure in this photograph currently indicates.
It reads 3 in
